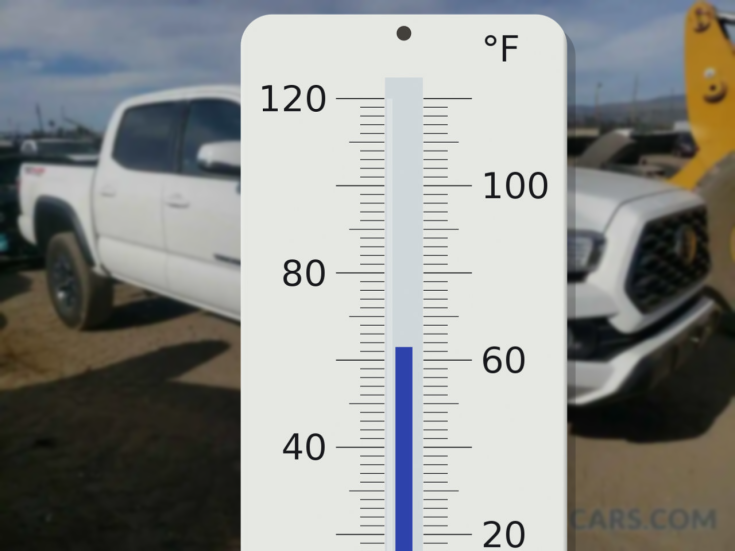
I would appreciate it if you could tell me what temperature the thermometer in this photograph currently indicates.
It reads 63 °F
